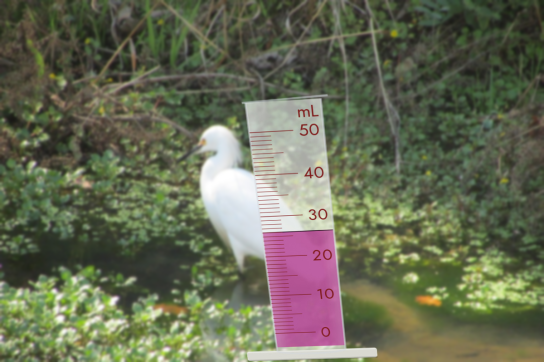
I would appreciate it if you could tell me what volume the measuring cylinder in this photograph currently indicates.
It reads 26 mL
